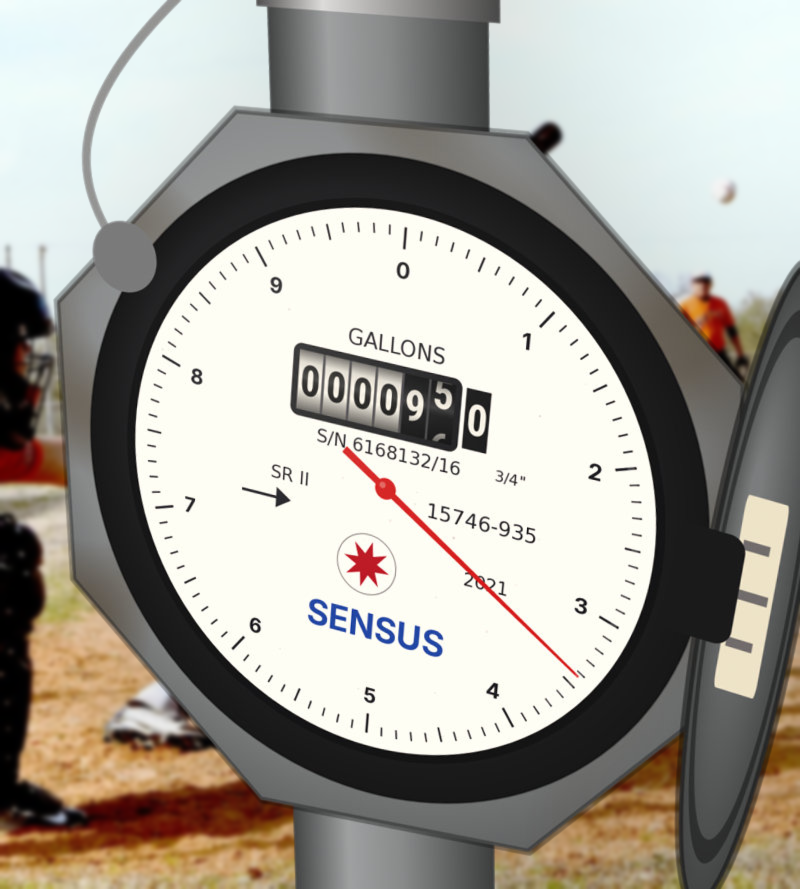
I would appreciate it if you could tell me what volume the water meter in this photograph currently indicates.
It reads 953.4 gal
